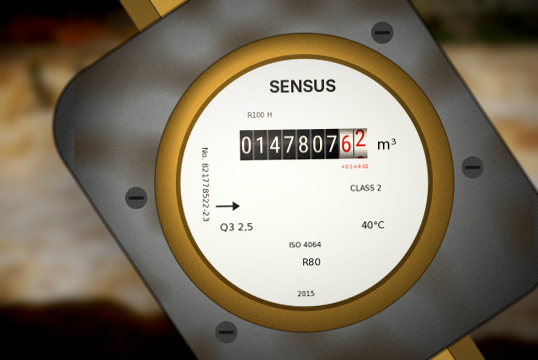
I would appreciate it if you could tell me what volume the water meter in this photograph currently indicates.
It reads 147807.62 m³
